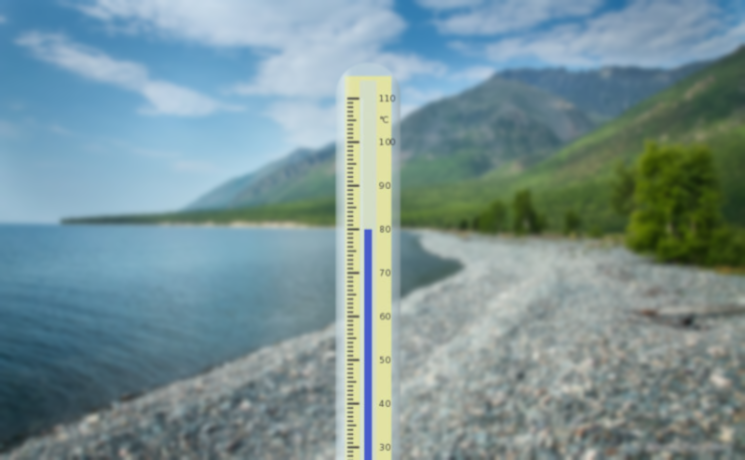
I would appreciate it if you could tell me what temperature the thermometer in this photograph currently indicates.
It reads 80 °C
